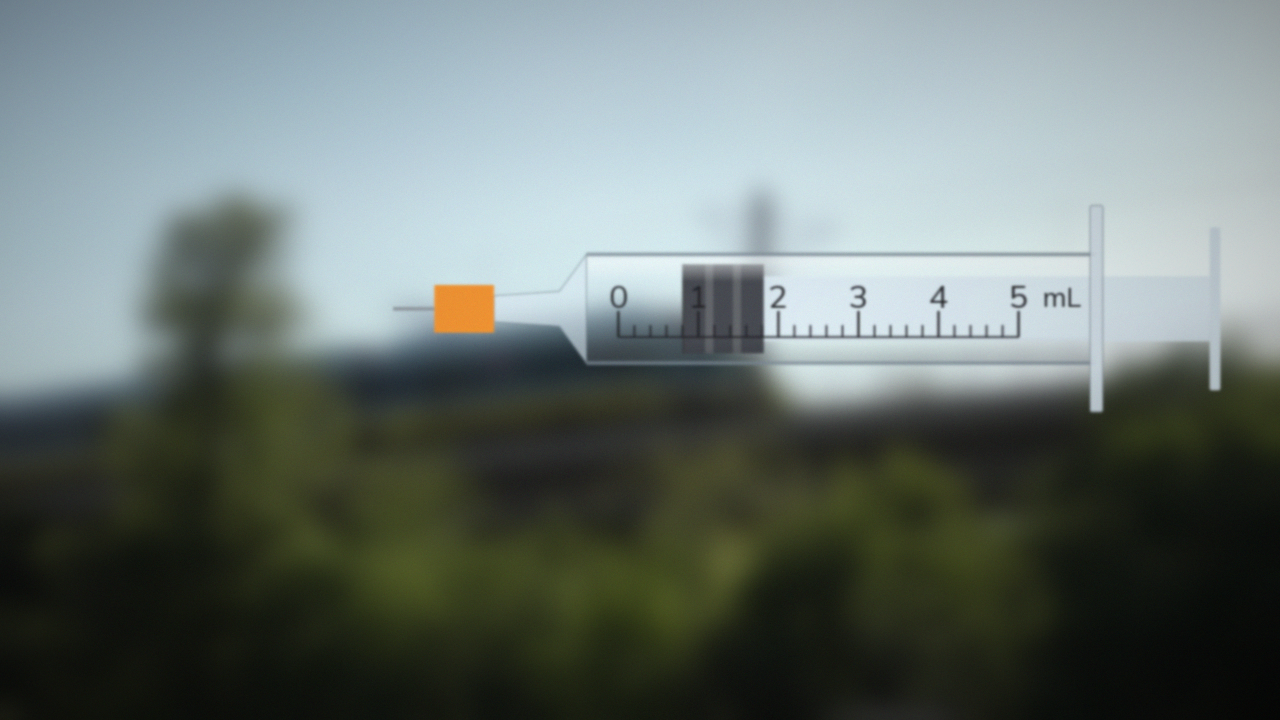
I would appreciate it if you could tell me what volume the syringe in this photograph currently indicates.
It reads 0.8 mL
